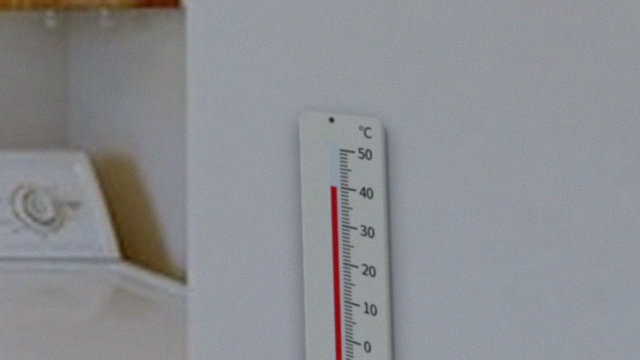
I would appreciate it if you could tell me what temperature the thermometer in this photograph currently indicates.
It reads 40 °C
